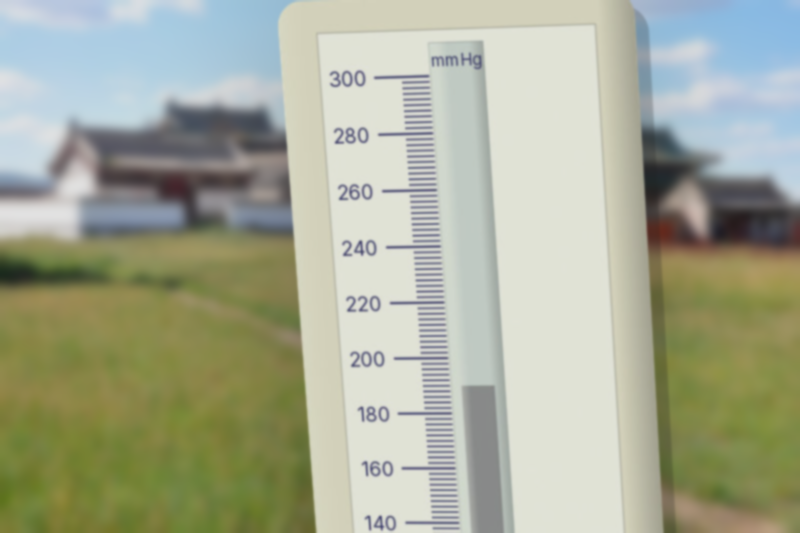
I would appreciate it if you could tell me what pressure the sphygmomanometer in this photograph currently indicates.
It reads 190 mmHg
